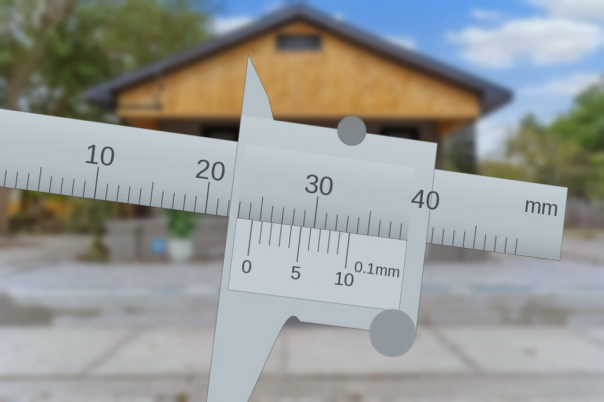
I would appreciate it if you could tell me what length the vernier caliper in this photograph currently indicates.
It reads 24.3 mm
